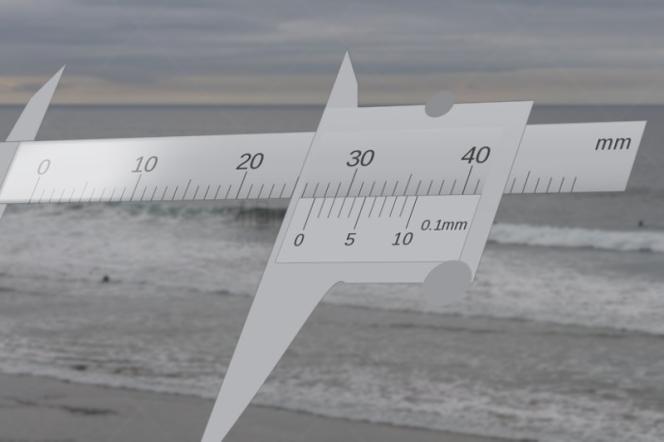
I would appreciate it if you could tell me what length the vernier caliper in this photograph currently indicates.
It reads 27.2 mm
